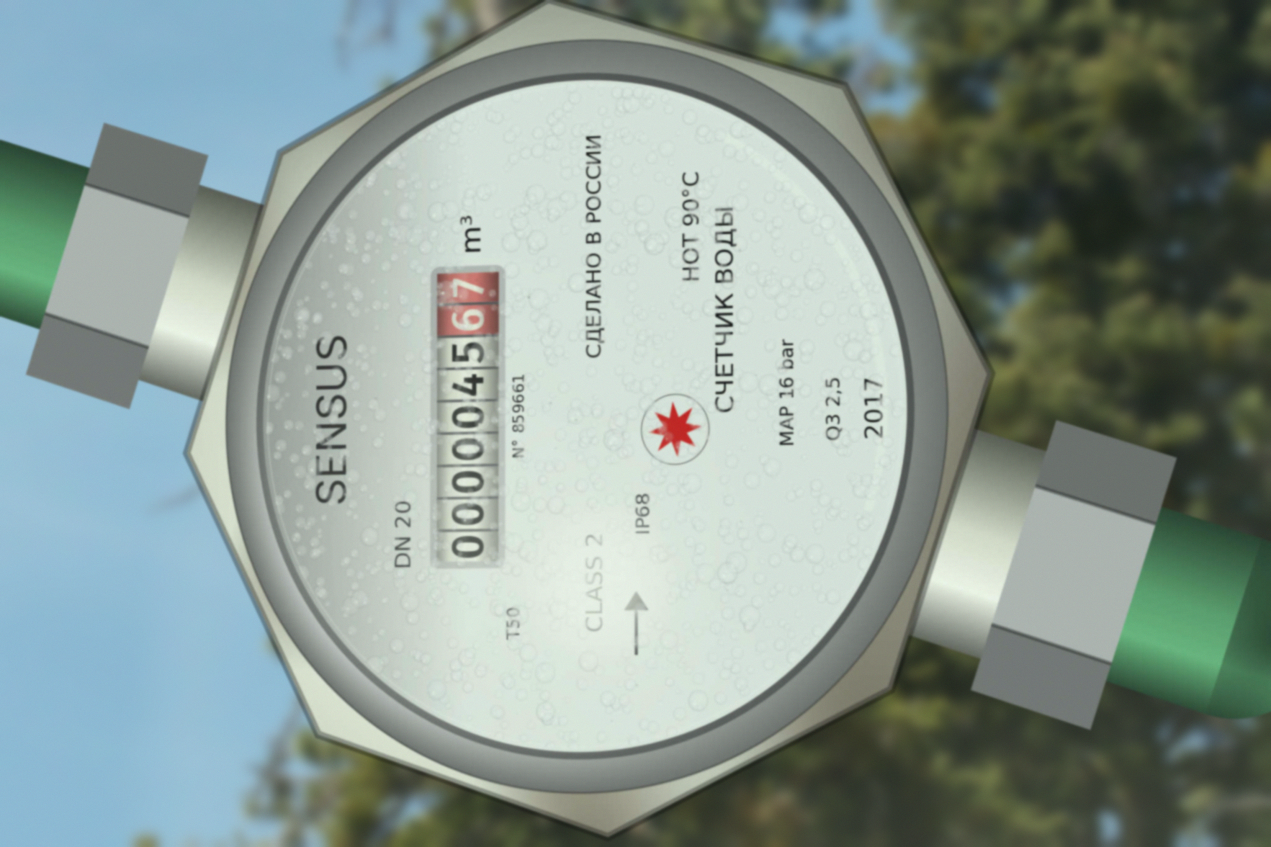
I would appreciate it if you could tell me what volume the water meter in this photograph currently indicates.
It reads 45.67 m³
